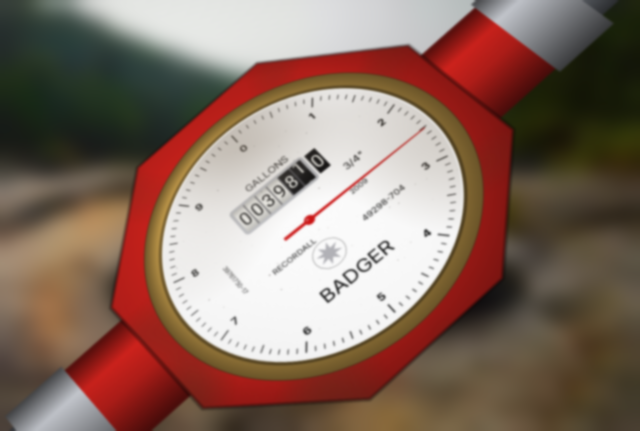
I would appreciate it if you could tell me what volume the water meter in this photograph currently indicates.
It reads 39812.5 gal
